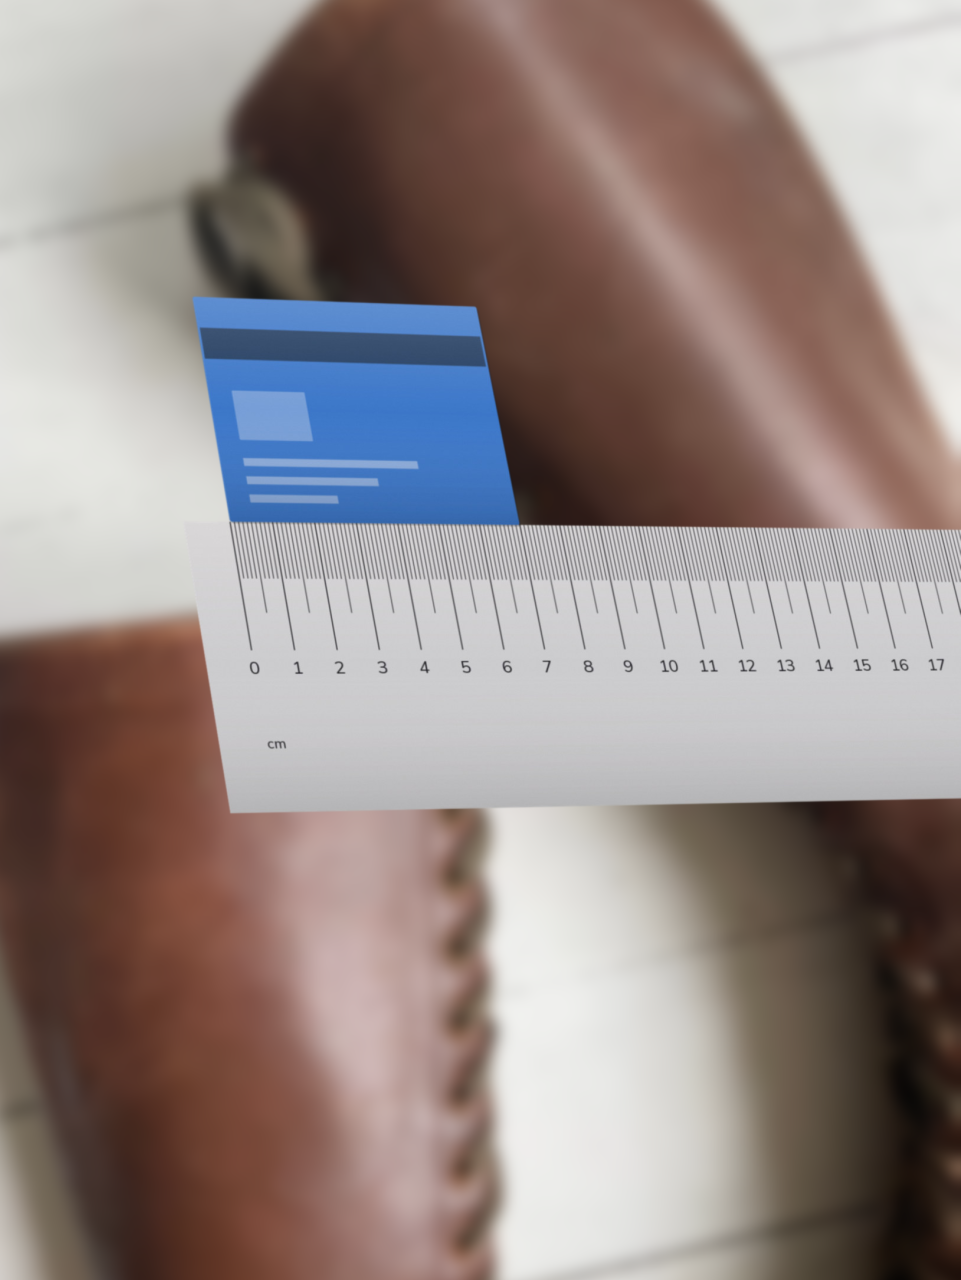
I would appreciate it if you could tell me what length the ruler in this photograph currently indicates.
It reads 7 cm
